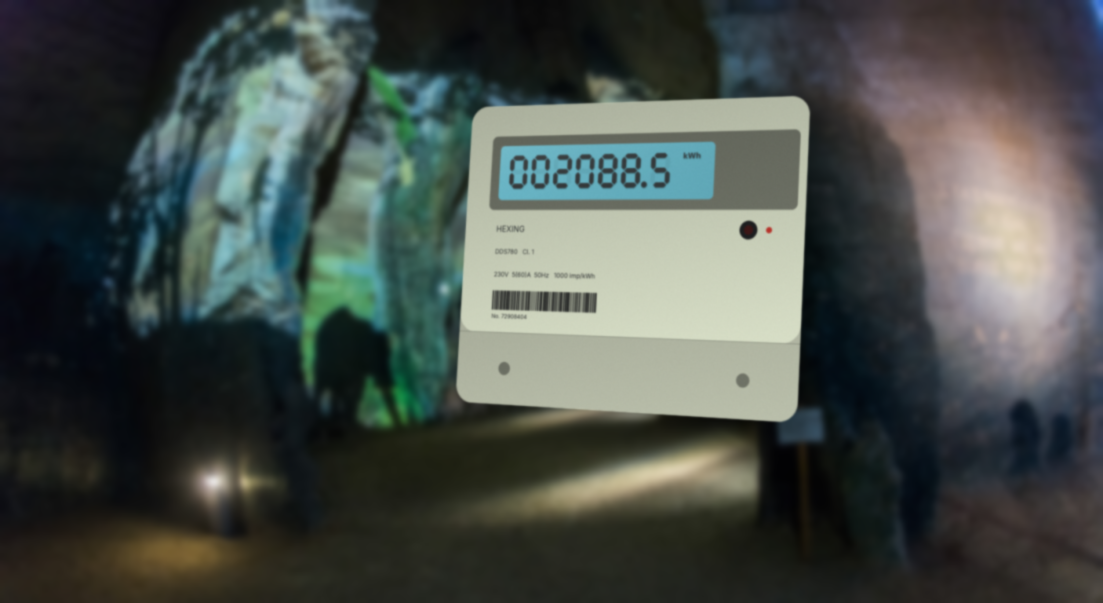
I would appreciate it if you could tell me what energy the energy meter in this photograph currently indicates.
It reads 2088.5 kWh
